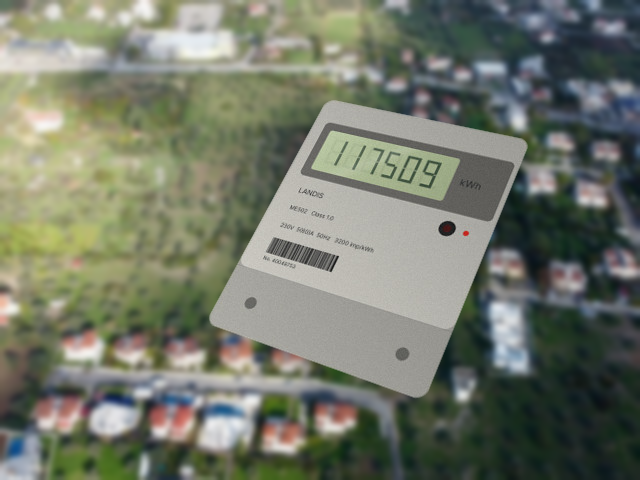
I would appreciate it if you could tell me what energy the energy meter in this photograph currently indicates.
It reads 117509 kWh
